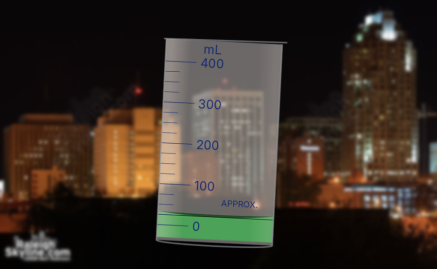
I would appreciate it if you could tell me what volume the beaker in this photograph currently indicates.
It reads 25 mL
